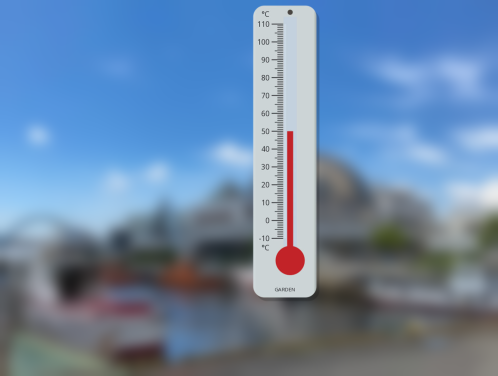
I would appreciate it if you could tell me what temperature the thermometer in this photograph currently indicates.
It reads 50 °C
